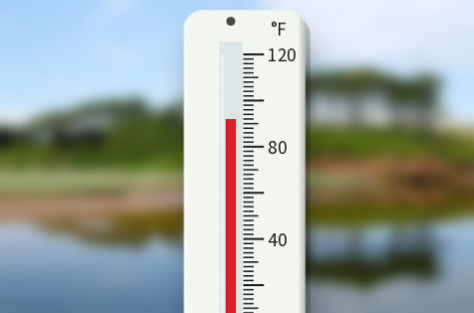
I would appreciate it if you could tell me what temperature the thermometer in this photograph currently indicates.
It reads 92 °F
